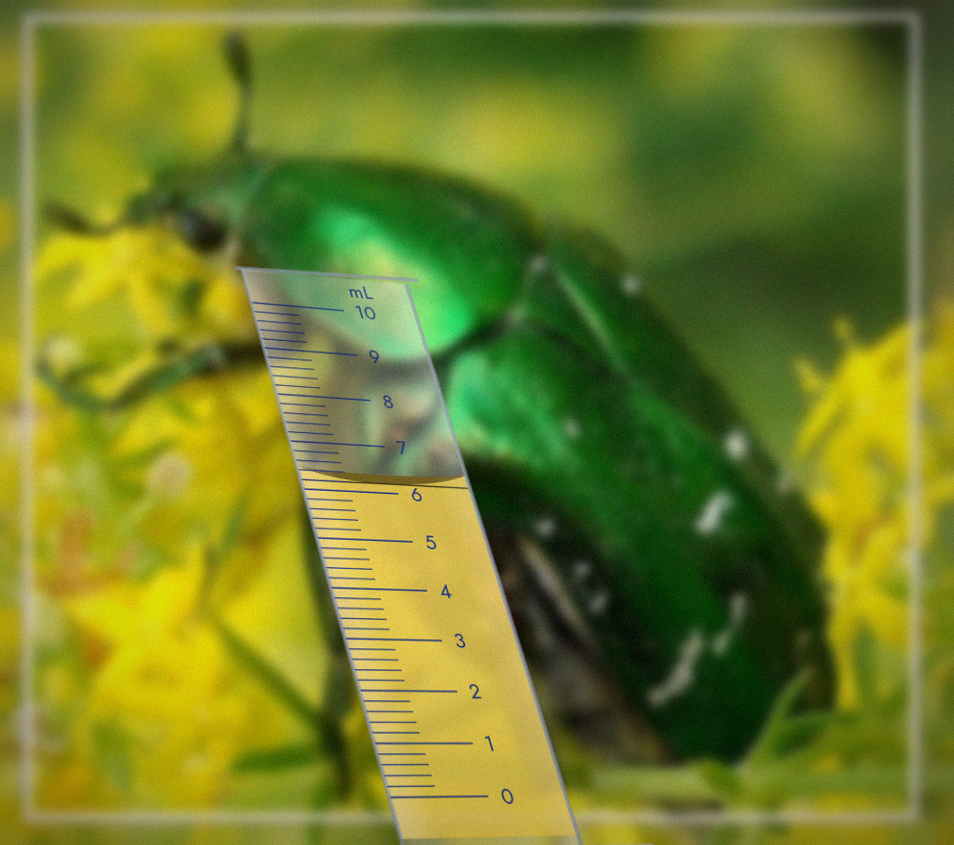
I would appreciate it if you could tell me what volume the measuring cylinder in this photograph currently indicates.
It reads 6.2 mL
